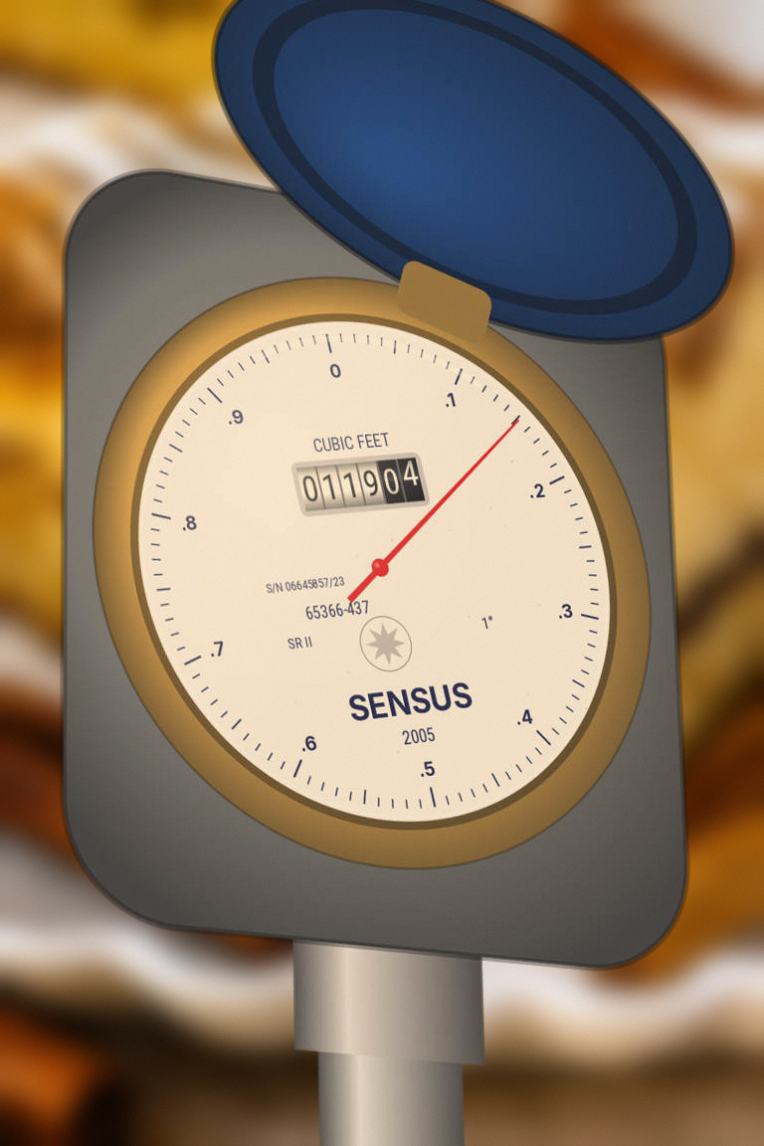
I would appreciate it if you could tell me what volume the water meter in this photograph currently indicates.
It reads 11904.15 ft³
